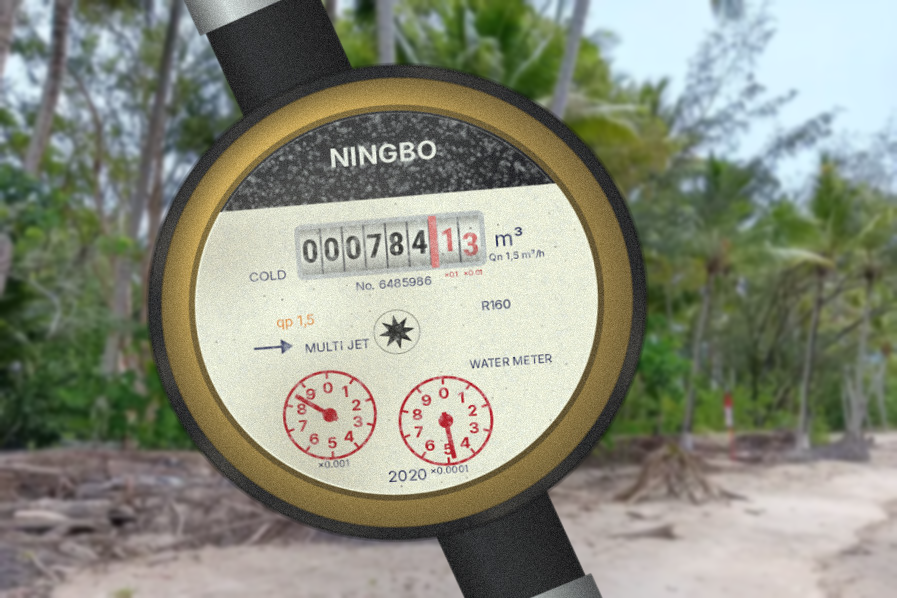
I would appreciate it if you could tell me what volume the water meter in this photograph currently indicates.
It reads 784.1284 m³
